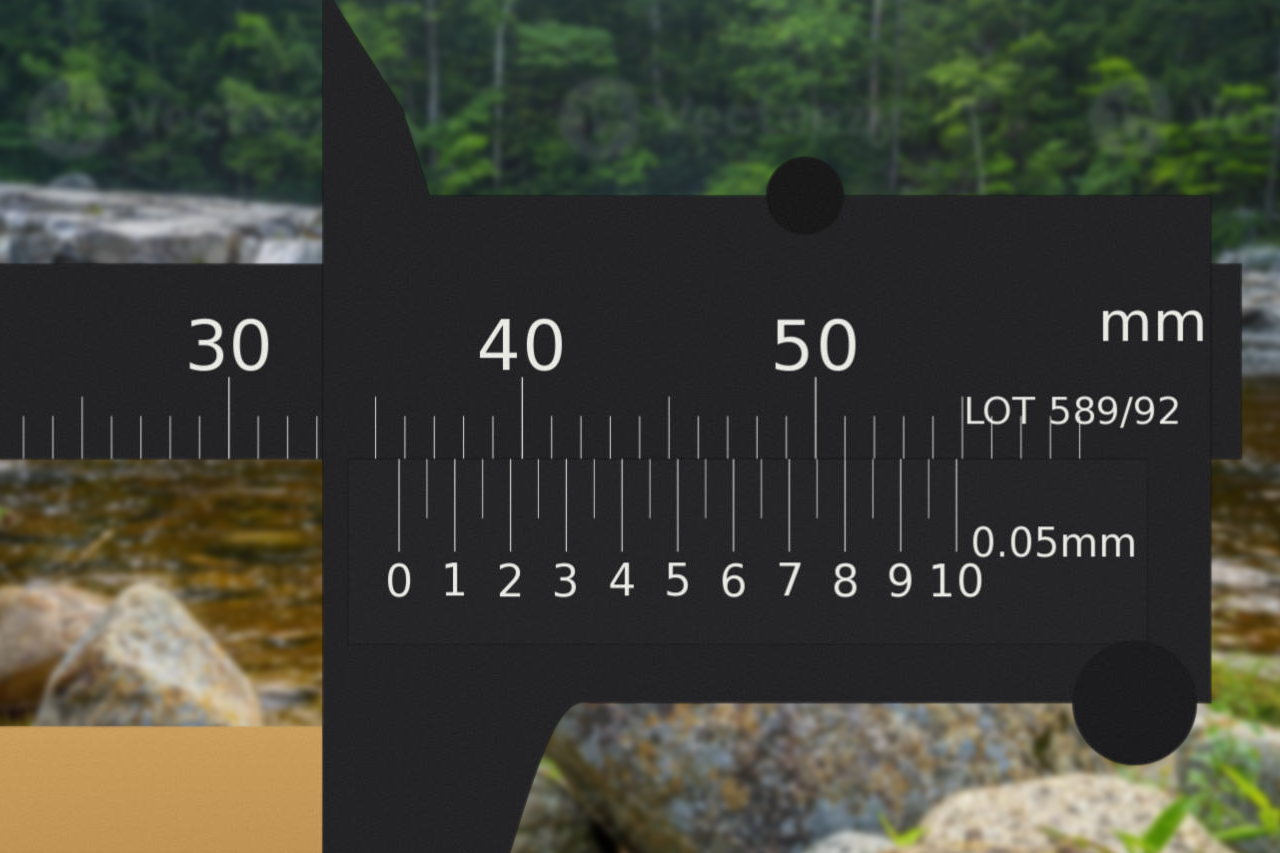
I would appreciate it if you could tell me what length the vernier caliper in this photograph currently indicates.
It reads 35.80 mm
